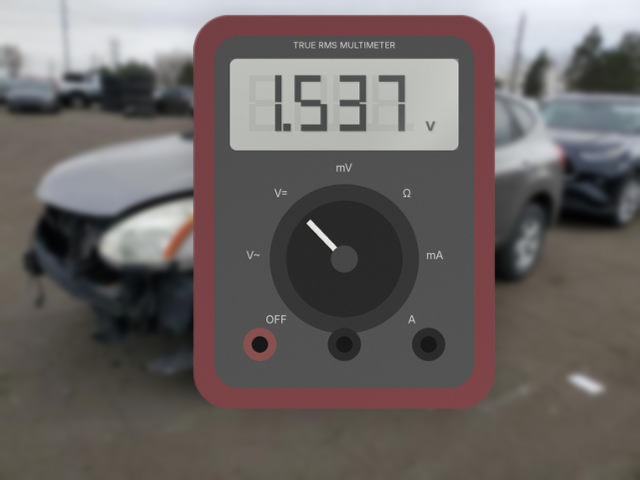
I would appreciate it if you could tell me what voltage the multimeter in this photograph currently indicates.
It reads 1.537 V
